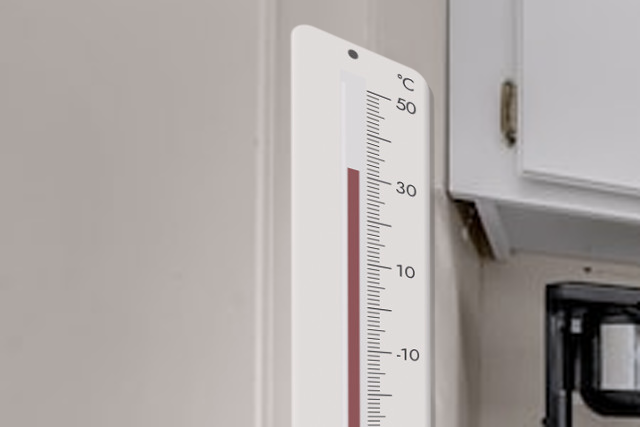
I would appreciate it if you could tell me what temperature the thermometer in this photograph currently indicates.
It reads 31 °C
